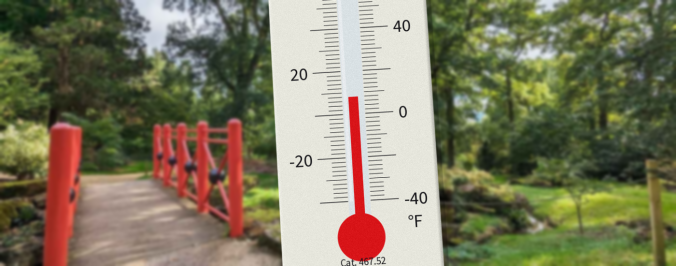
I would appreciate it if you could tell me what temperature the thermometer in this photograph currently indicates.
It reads 8 °F
